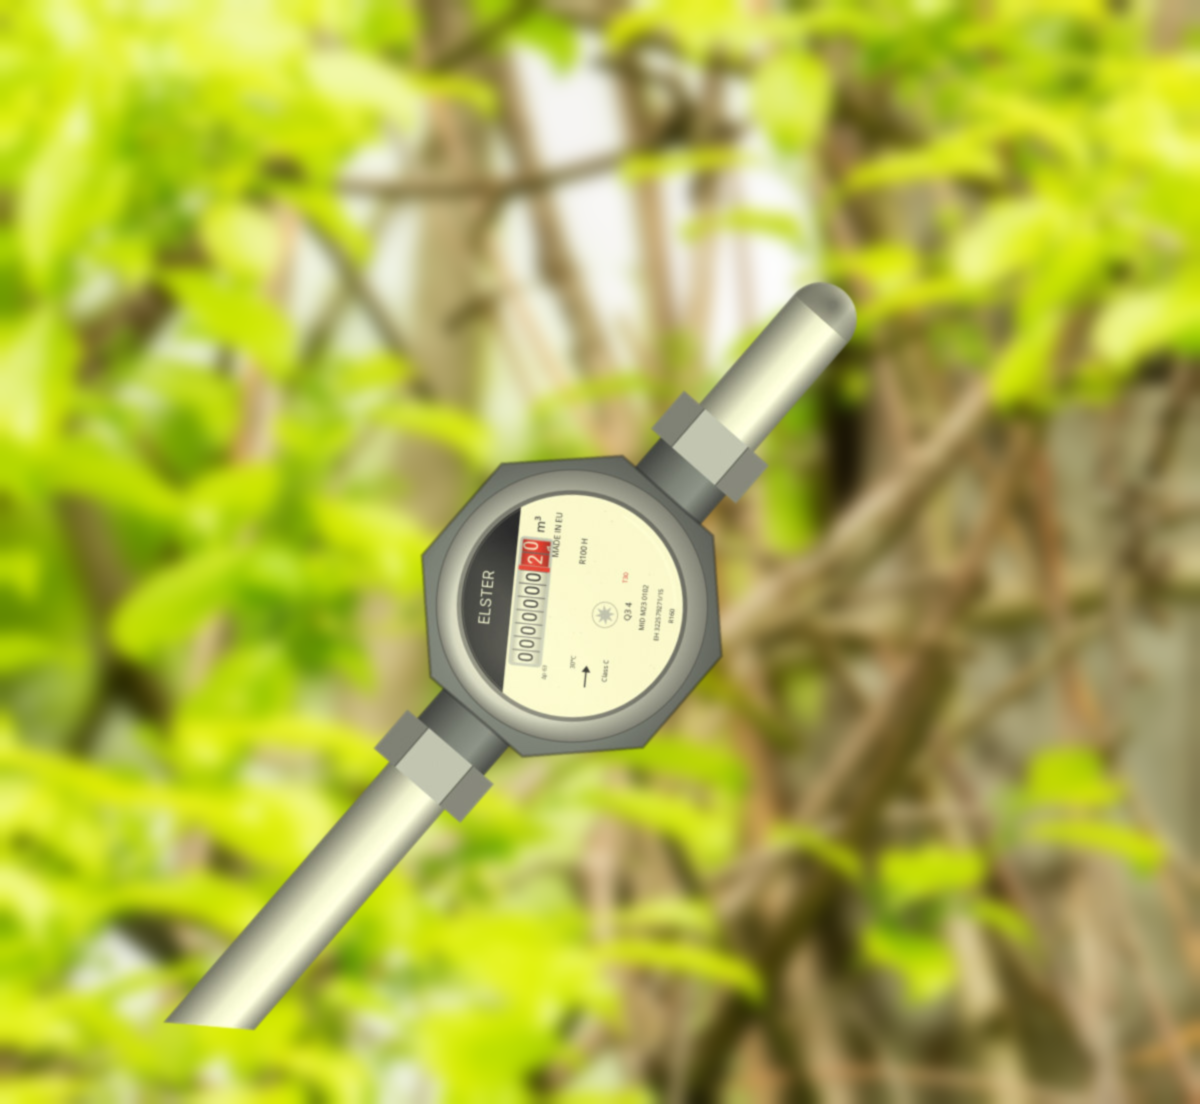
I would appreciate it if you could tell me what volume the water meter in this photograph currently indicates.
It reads 0.20 m³
